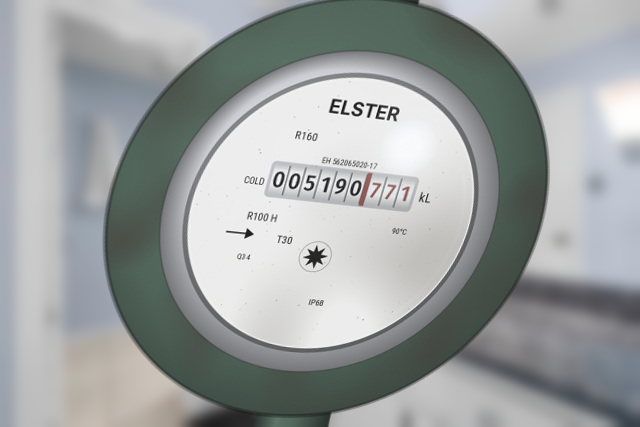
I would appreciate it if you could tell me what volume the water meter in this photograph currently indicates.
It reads 5190.771 kL
